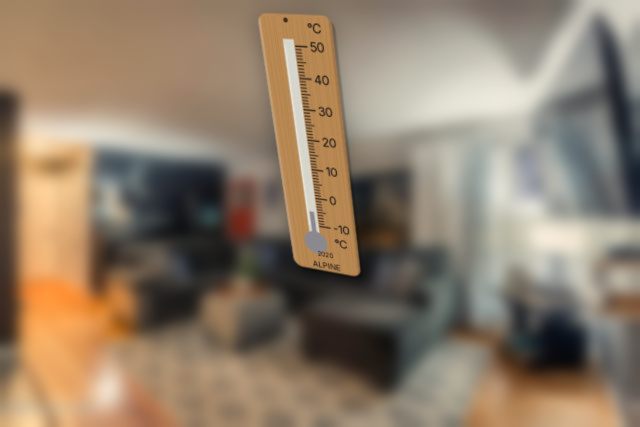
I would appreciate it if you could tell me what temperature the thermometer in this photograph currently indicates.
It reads -5 °C
